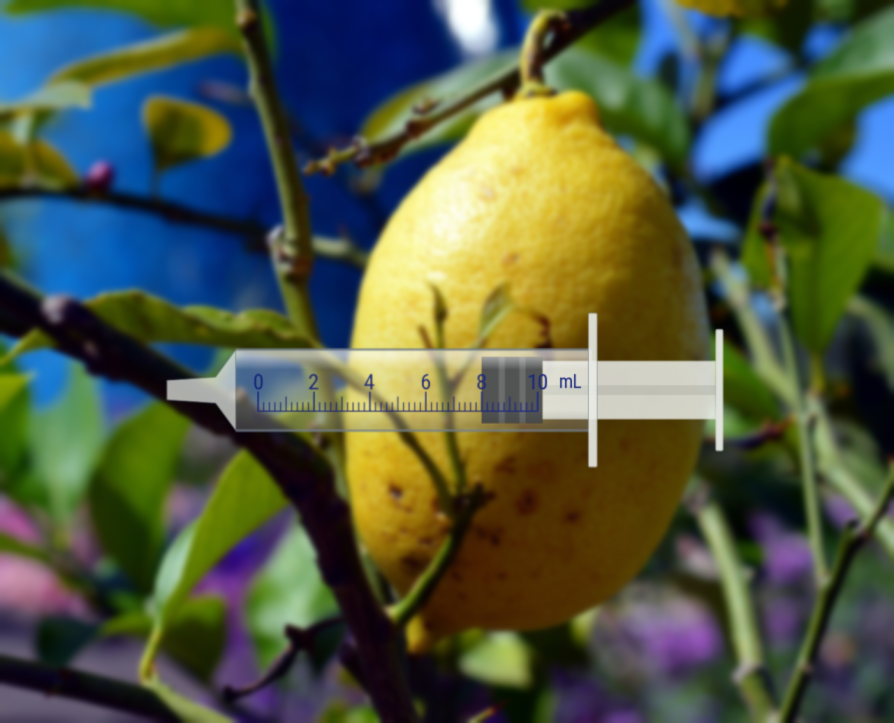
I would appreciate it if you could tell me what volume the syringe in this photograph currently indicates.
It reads 8 mL
